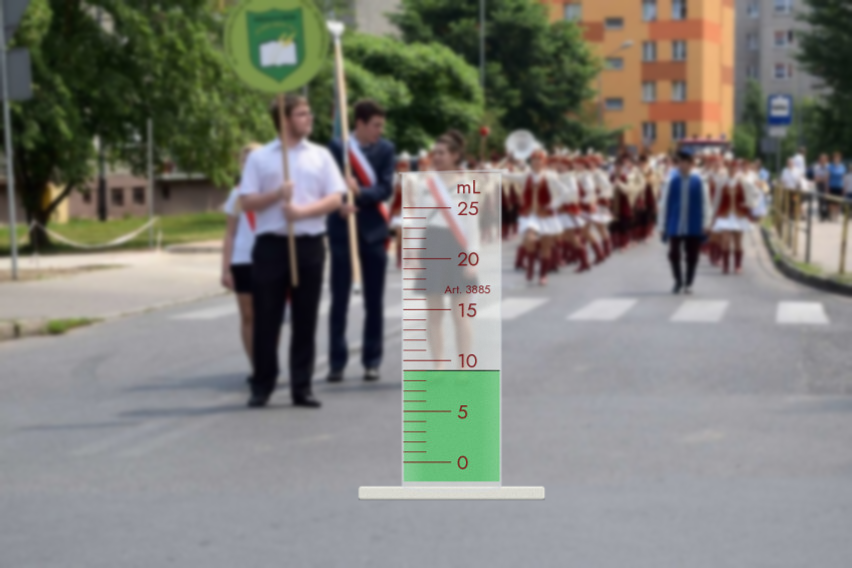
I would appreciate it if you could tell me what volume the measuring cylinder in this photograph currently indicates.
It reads 9 mL
